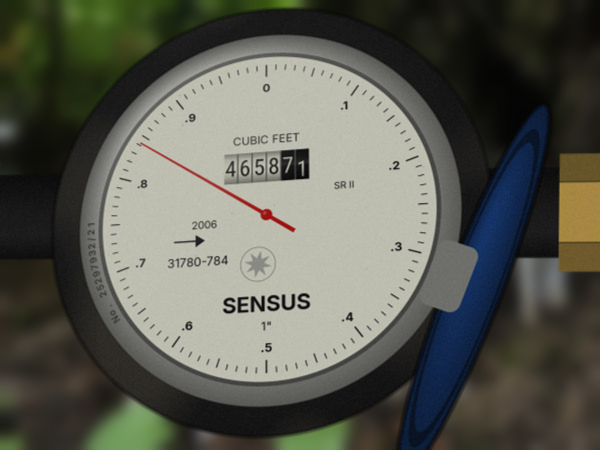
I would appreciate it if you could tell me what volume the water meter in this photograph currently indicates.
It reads 465870.84 ft³
